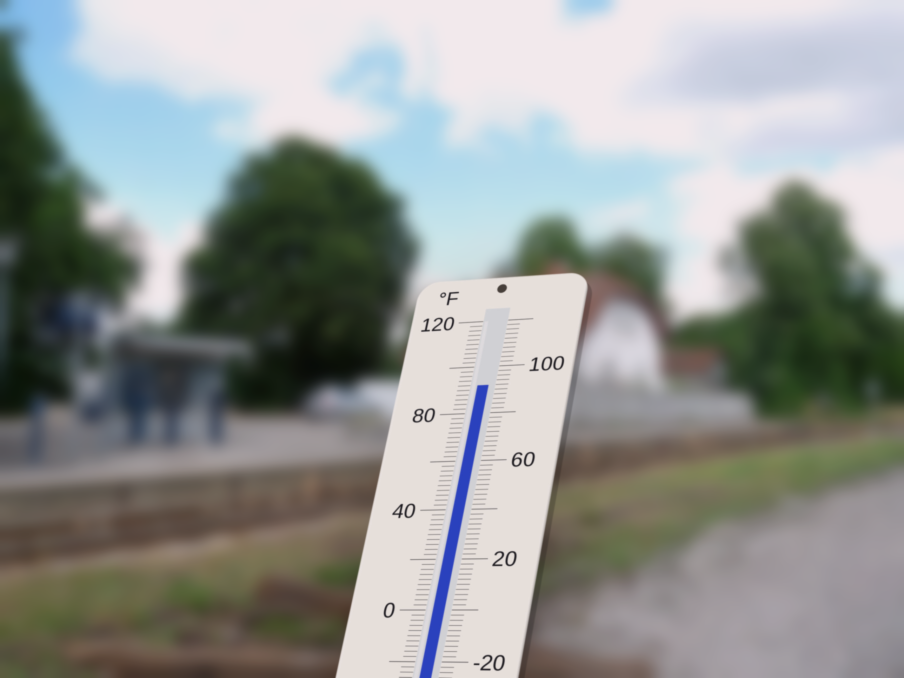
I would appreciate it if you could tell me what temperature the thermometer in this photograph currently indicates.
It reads 92 °F
